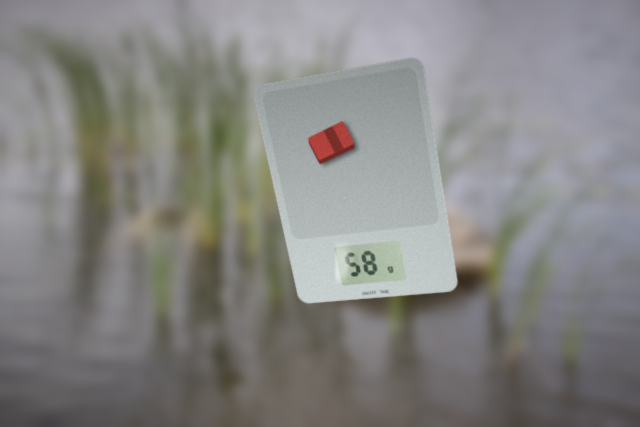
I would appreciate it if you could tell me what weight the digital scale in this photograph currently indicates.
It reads 58 g
